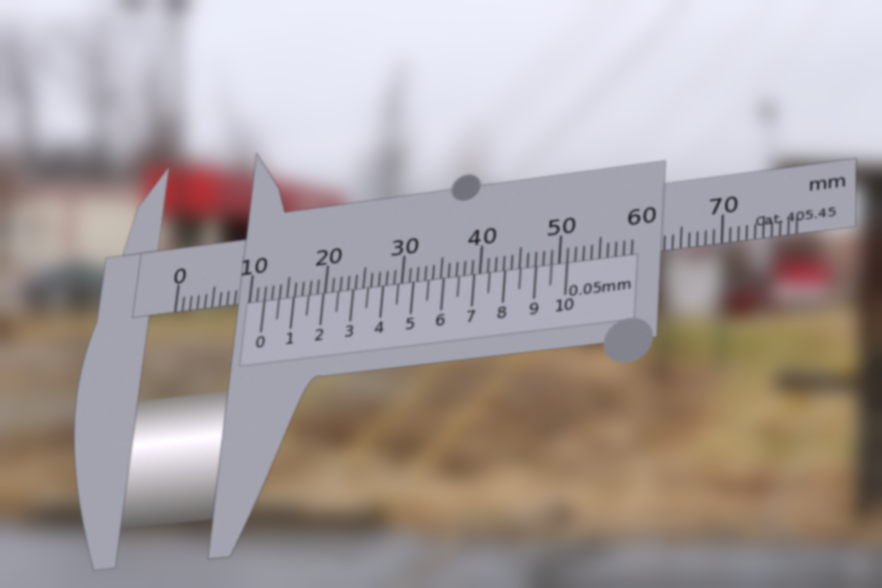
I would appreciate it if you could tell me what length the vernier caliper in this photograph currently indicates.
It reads 12.0 mm
